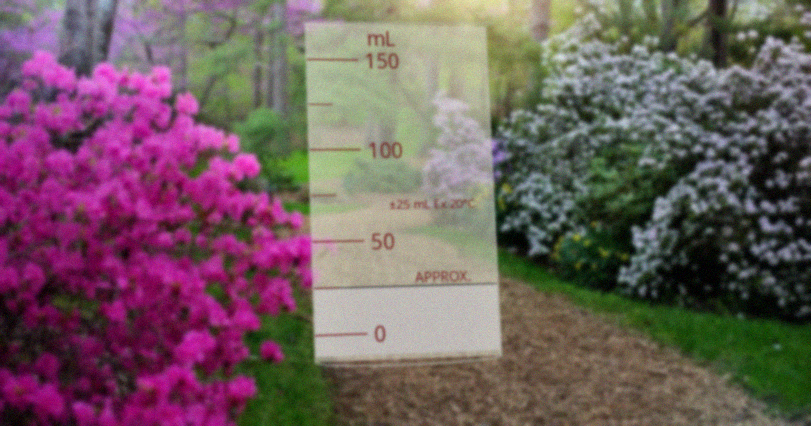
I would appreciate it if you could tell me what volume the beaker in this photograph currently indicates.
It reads 25 mL
